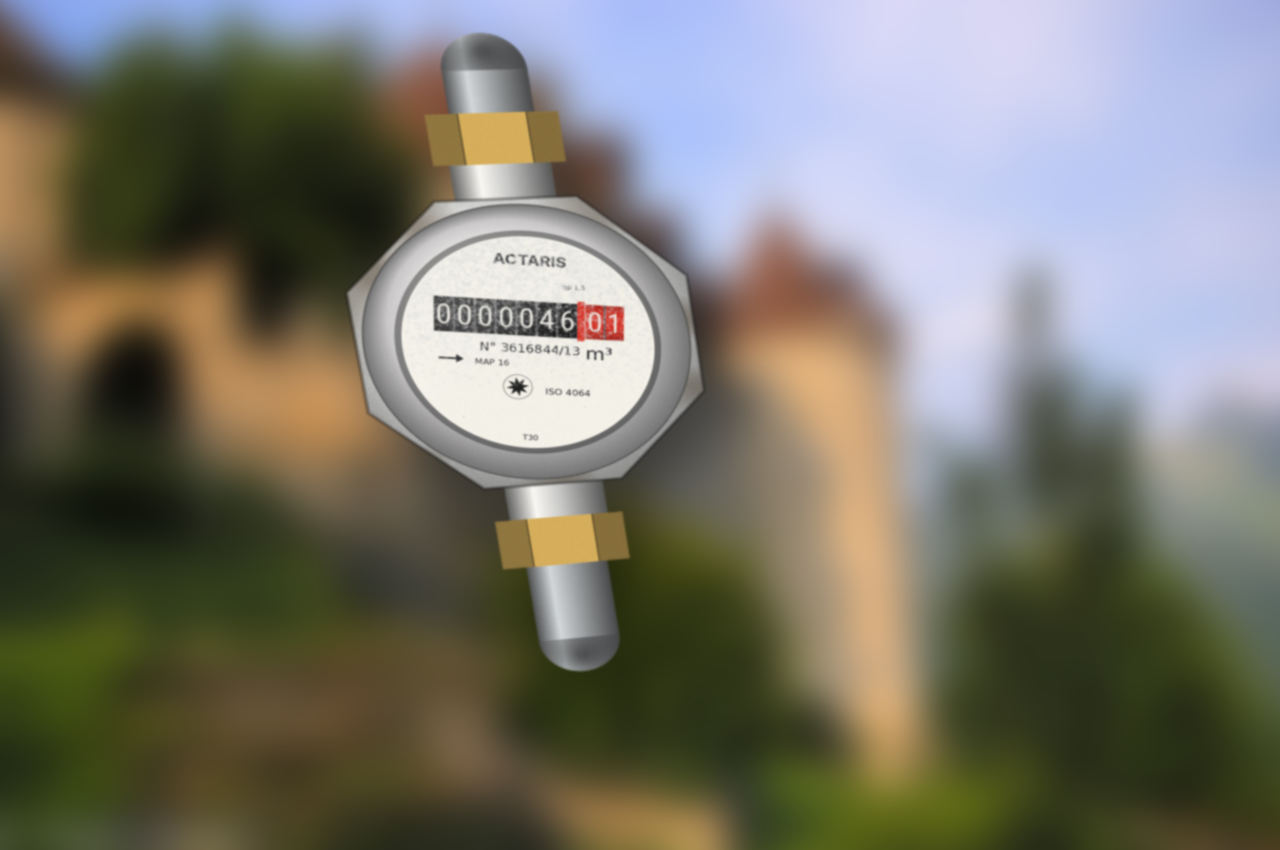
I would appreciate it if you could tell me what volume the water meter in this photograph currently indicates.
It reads 46.01 m³
